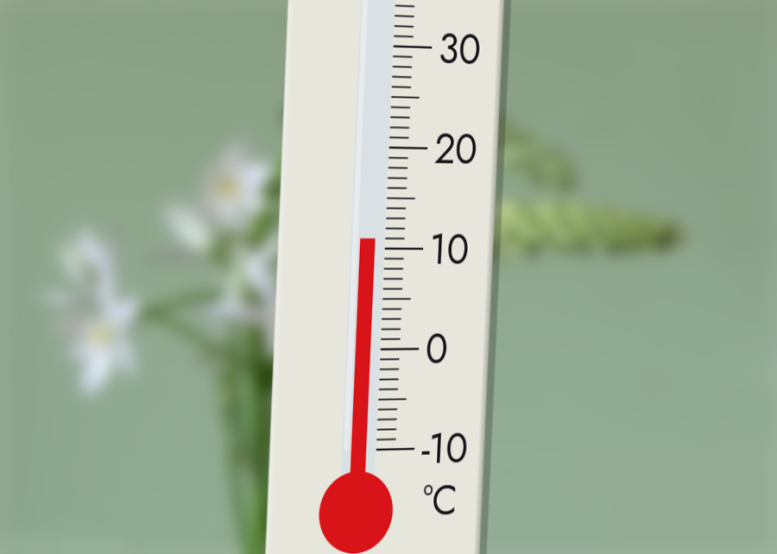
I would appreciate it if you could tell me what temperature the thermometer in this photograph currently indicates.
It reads 11 °C
